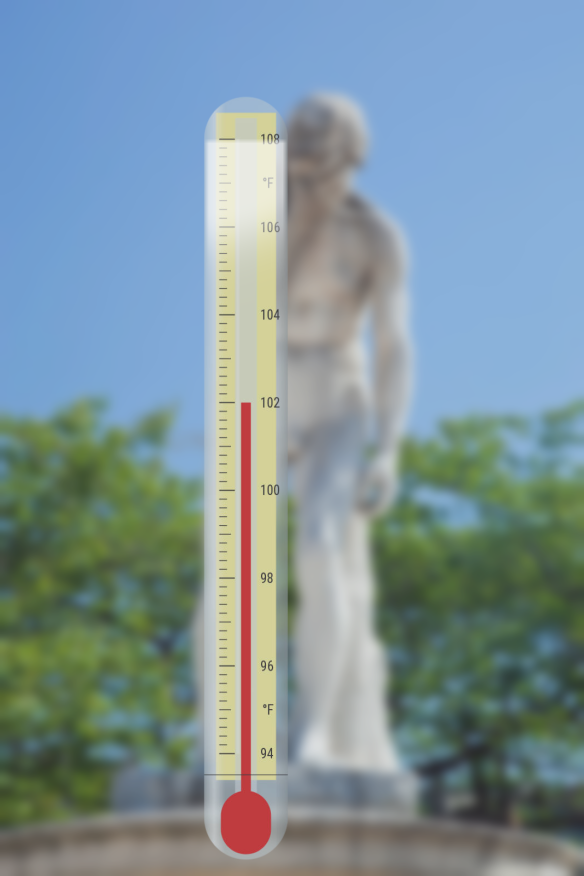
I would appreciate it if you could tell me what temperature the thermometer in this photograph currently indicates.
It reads 102 °F
